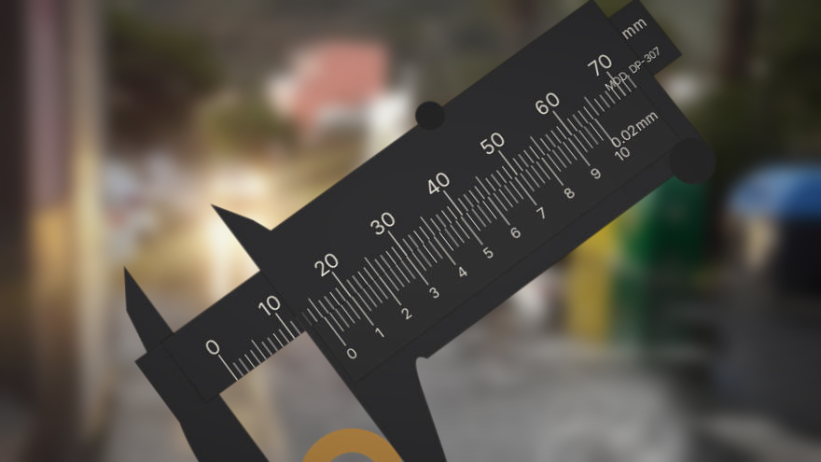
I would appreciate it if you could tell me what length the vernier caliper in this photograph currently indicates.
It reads 15.2 mm
